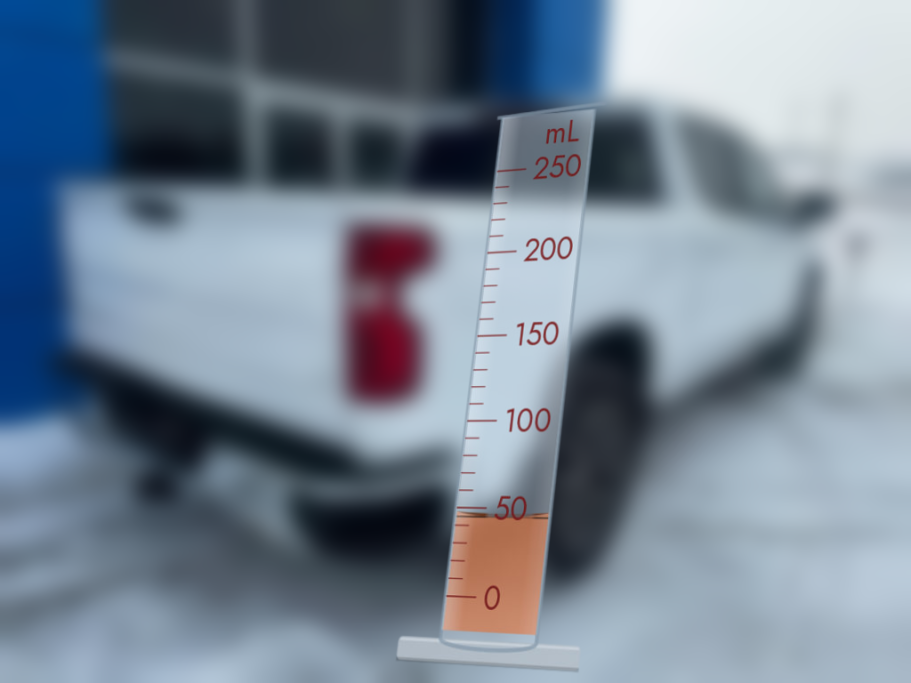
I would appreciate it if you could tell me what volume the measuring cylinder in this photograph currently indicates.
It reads 45 mL
